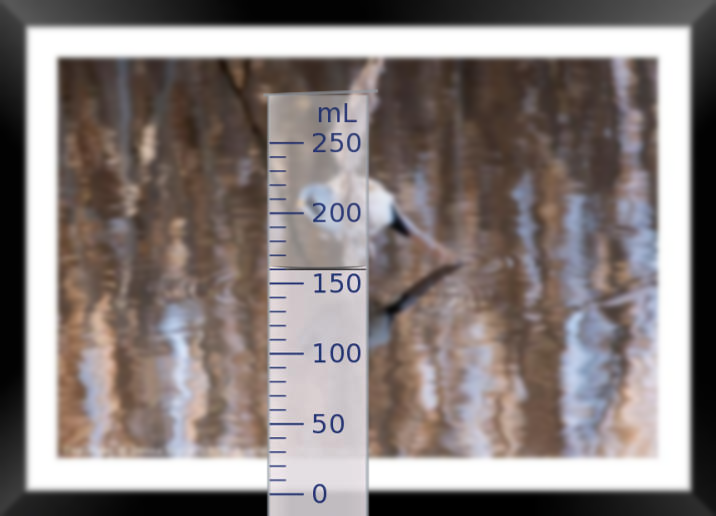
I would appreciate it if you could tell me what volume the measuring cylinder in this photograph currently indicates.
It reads 160 mL
